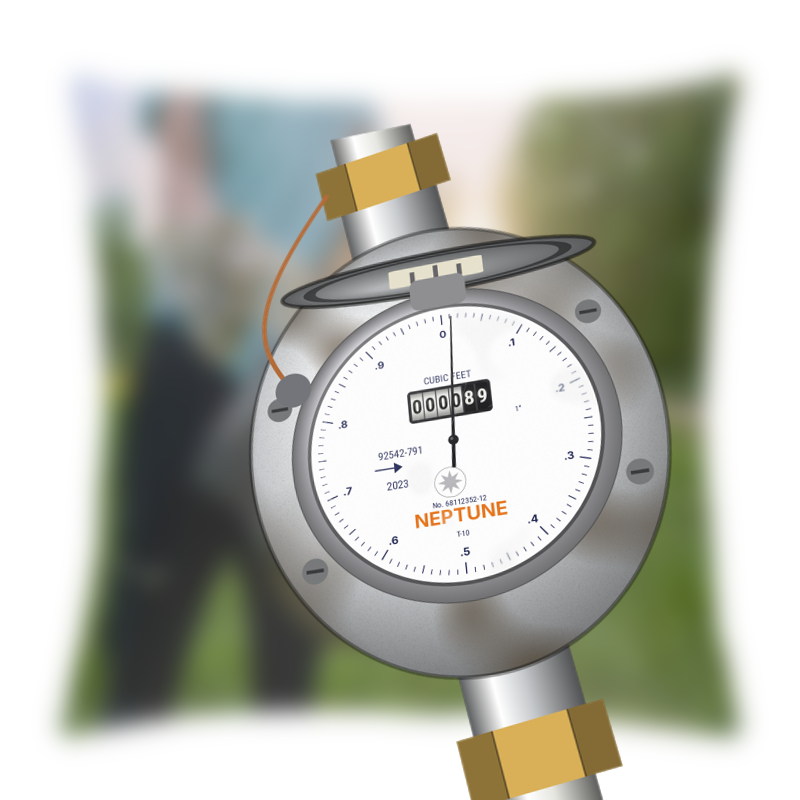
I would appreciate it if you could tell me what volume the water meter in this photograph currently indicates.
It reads 89.01 ft³
